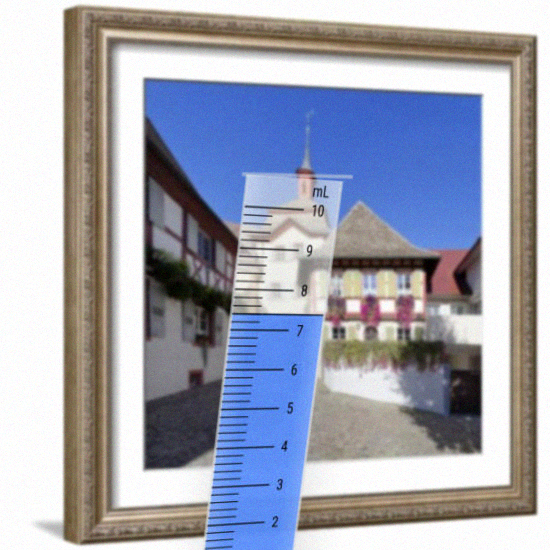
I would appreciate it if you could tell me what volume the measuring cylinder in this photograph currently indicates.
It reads 7.4 mL
